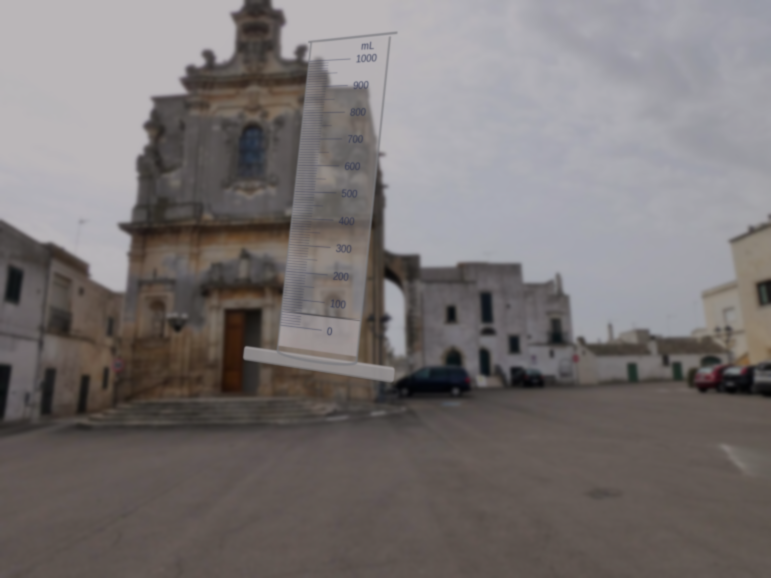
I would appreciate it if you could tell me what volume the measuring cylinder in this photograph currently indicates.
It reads 50 mL
